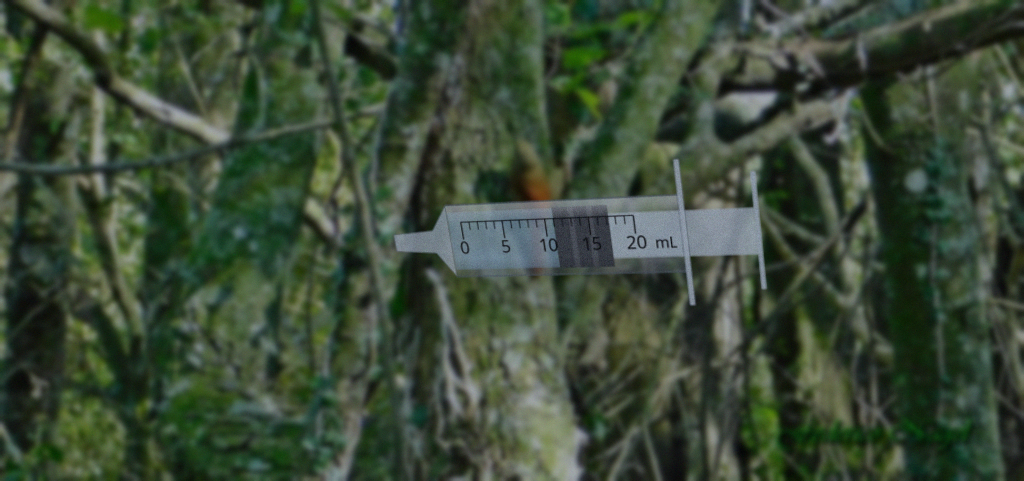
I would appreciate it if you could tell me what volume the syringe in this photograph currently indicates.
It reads 11 mL
